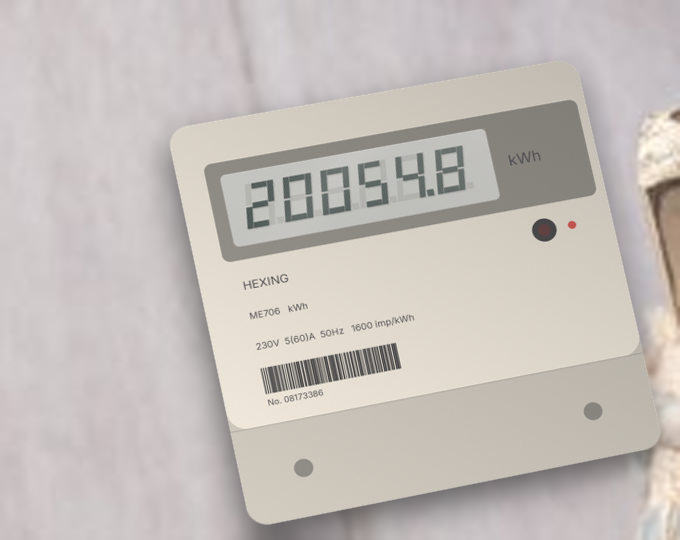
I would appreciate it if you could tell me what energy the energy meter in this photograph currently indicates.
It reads 20054.8 kWh
